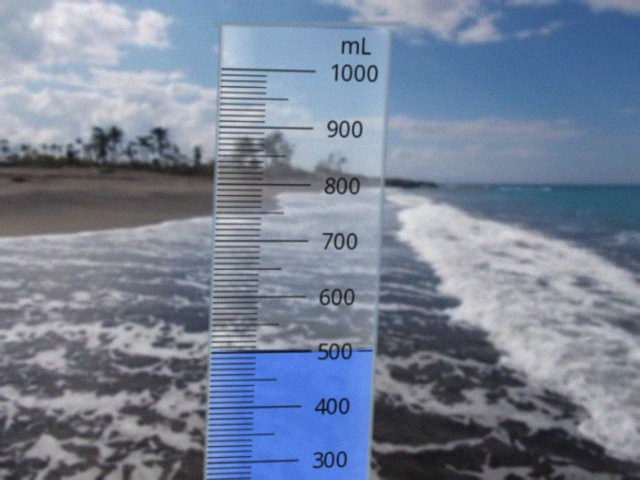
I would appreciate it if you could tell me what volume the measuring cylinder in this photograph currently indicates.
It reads 500 mL
